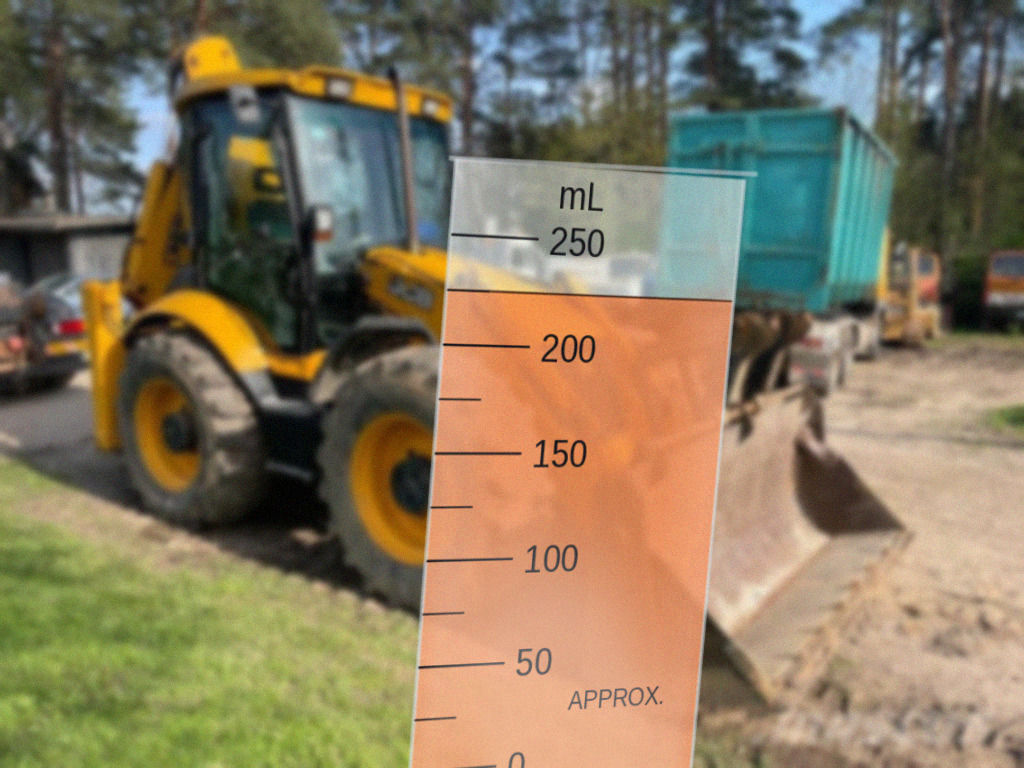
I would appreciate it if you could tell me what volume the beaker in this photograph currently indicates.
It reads 225 mL
